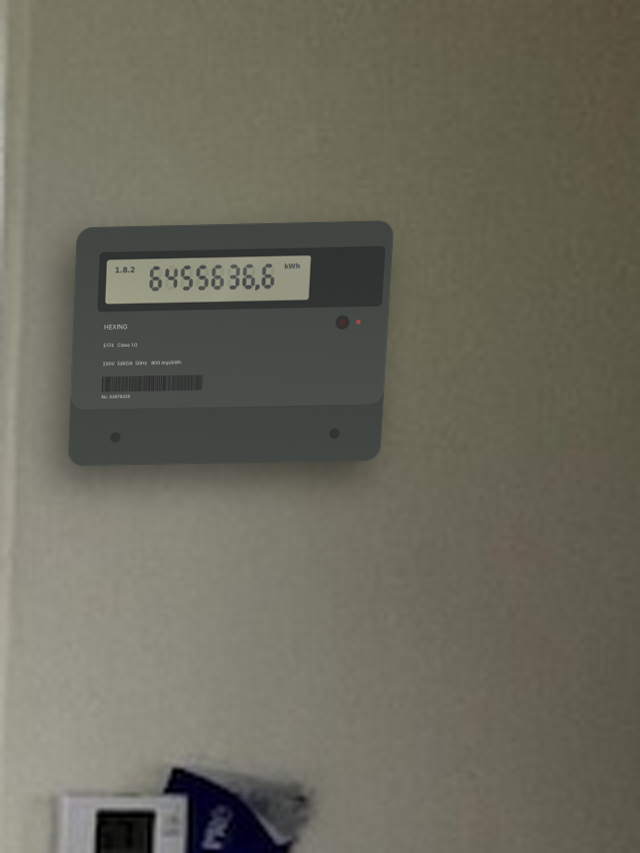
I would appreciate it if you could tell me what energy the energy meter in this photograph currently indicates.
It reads 6455636.6 kWh
